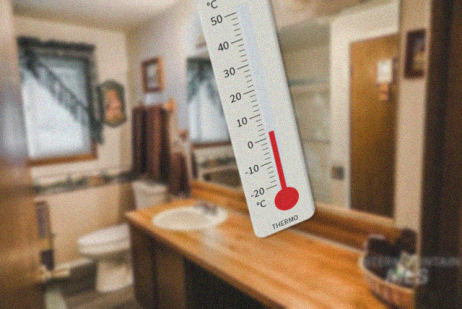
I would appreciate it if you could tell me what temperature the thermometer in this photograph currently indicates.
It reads 2 °C
